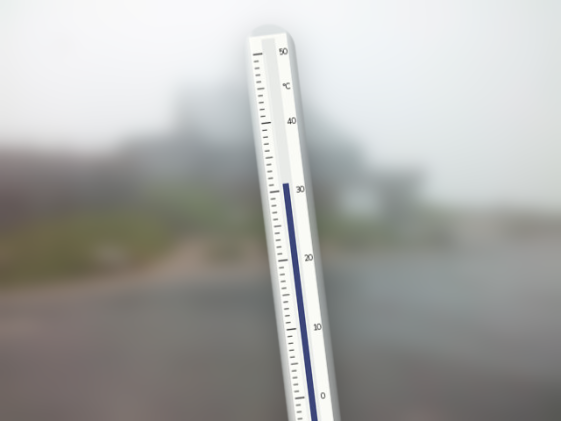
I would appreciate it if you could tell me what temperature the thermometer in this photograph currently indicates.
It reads 31 °C
